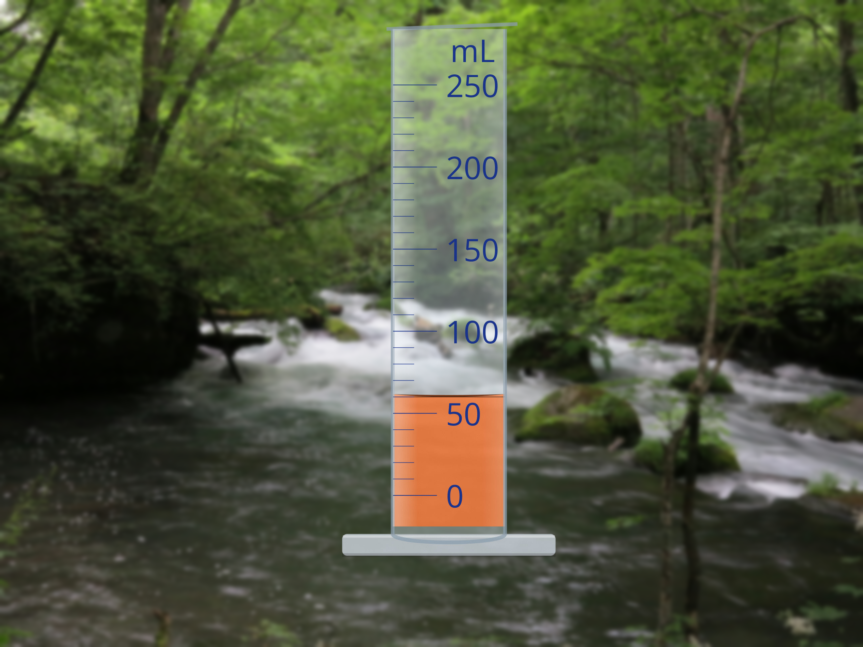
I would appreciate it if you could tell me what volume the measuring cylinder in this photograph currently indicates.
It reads 60 mL
